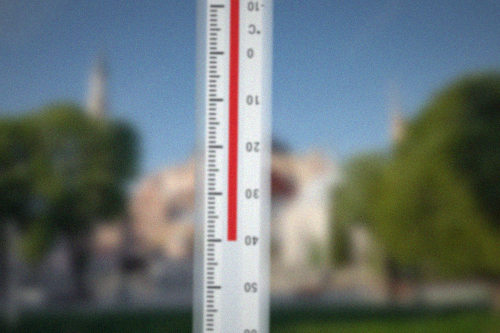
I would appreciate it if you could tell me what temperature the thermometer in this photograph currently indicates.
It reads 40 °C
